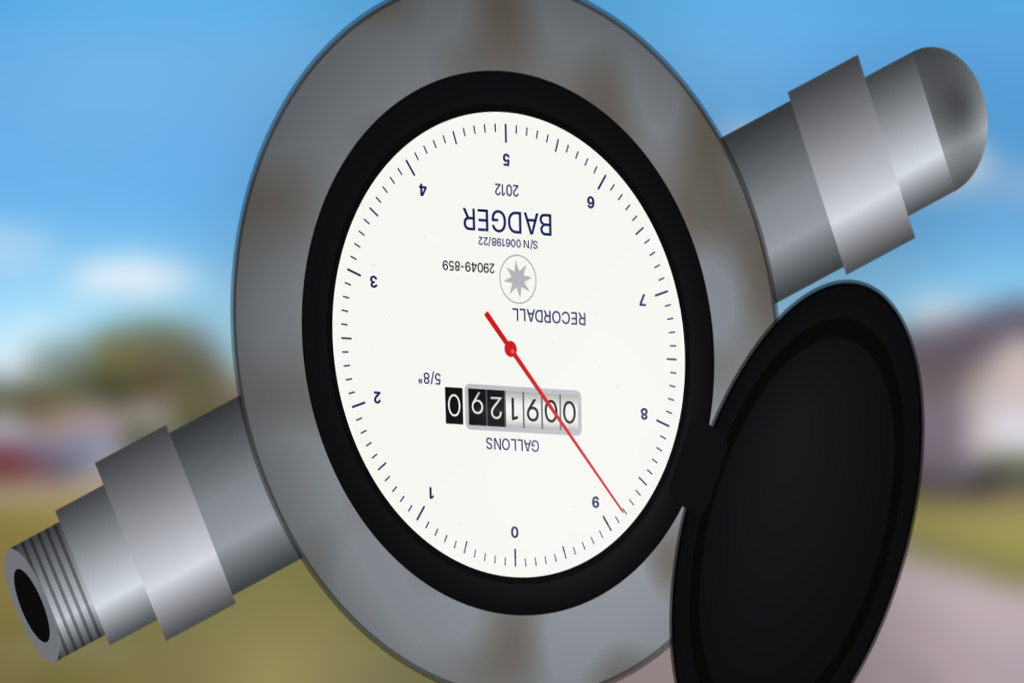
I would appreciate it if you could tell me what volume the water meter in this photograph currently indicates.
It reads 91288.8 gal
